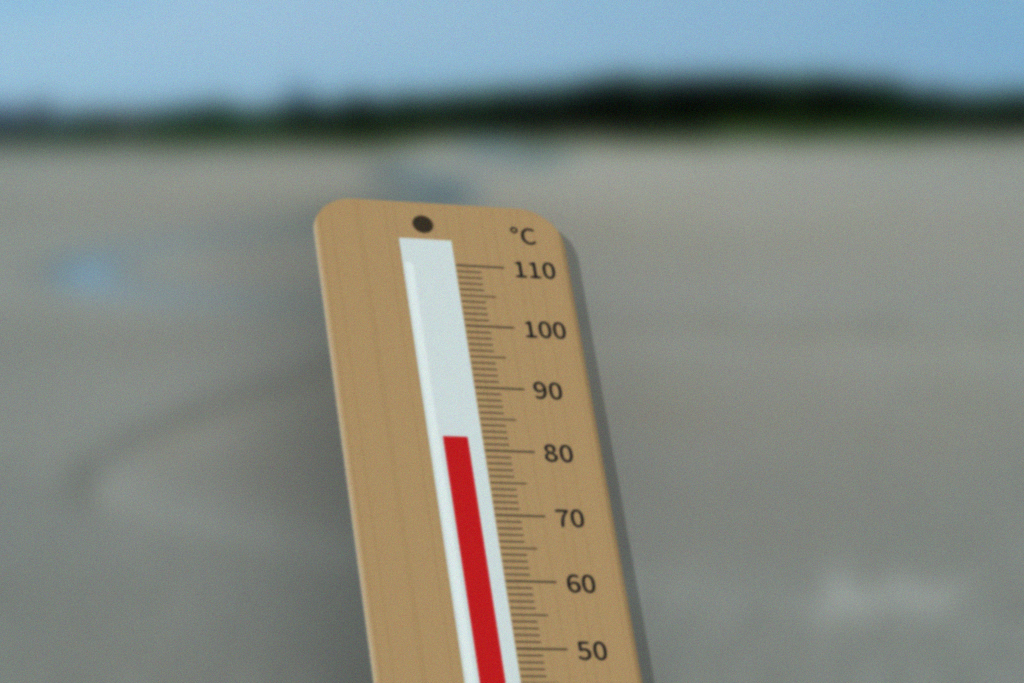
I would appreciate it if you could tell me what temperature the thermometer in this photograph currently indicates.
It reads 82 °C
